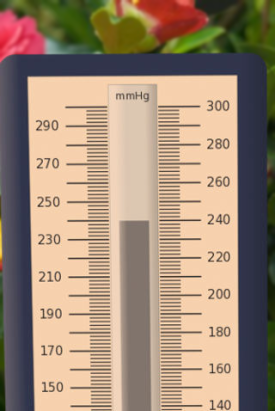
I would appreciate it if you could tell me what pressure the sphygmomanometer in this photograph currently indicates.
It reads 240 mmHg
